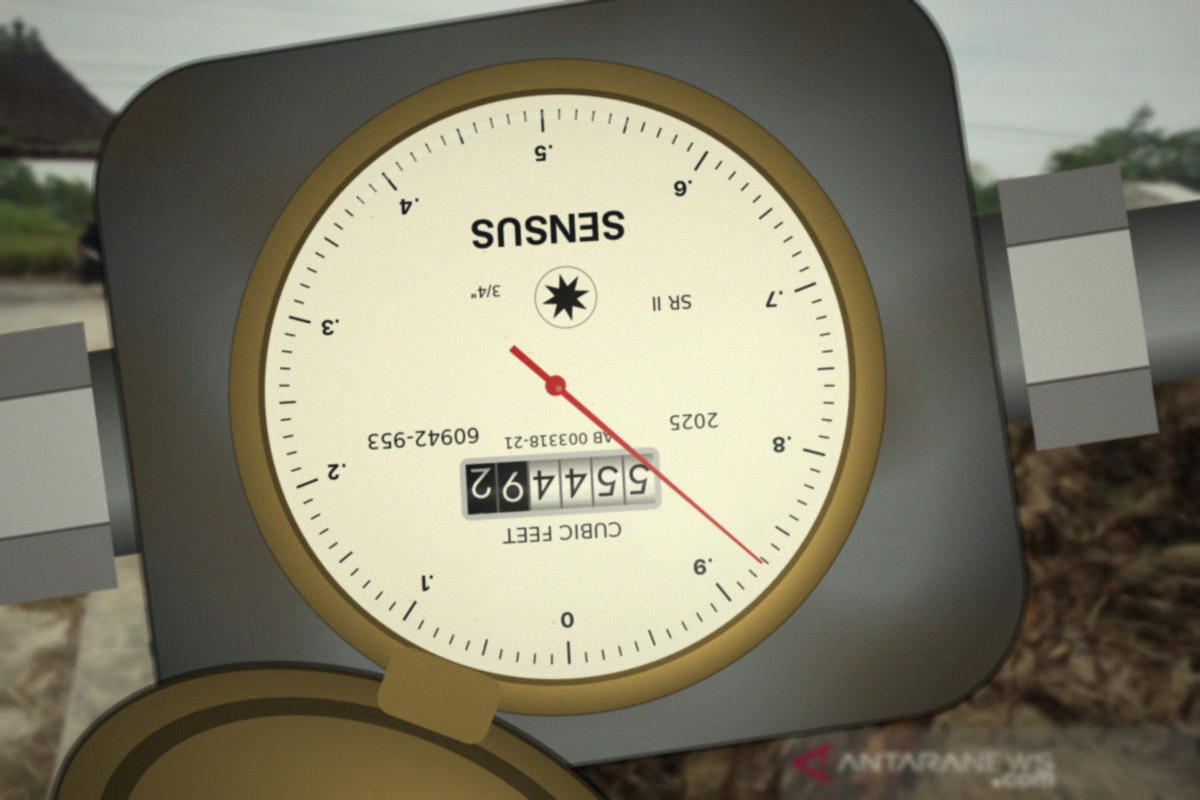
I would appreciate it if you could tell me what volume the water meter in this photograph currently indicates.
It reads 554491.87 ft³
